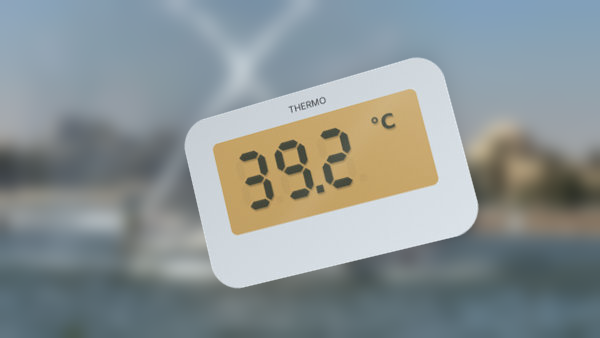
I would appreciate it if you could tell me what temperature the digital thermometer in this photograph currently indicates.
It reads 39.2 °C
